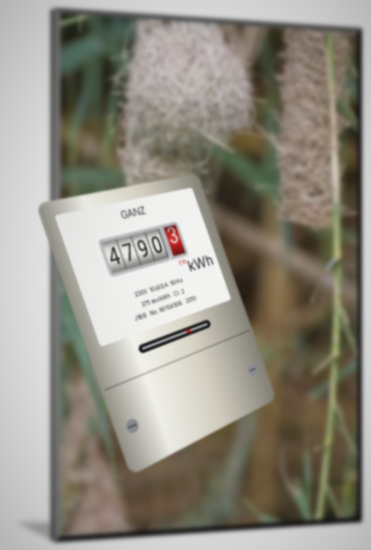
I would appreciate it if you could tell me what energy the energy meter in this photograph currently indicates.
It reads 4790.3 kWh
